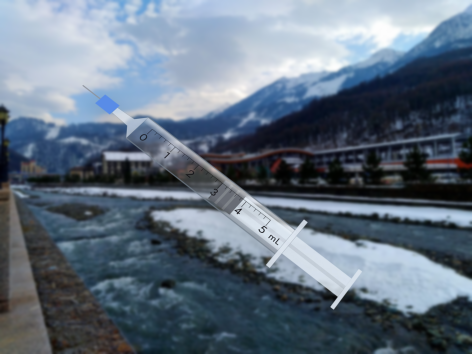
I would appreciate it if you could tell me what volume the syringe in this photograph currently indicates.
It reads 3 mL
